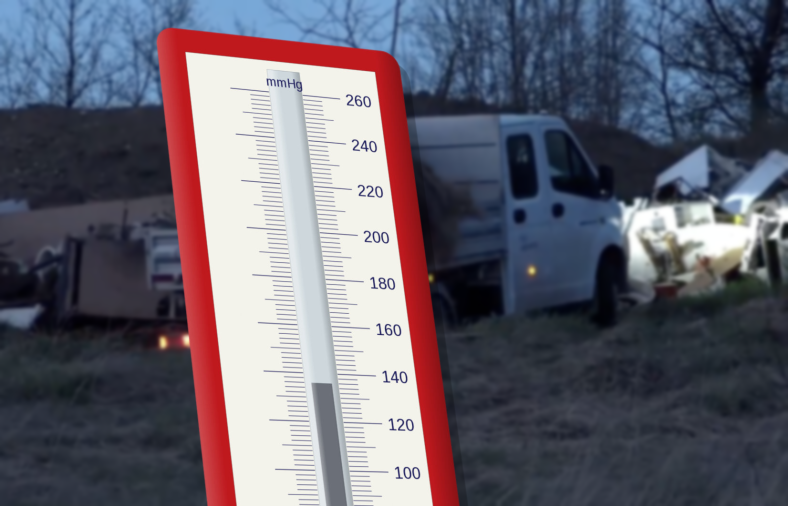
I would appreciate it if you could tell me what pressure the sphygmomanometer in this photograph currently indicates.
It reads 136 mmHg
